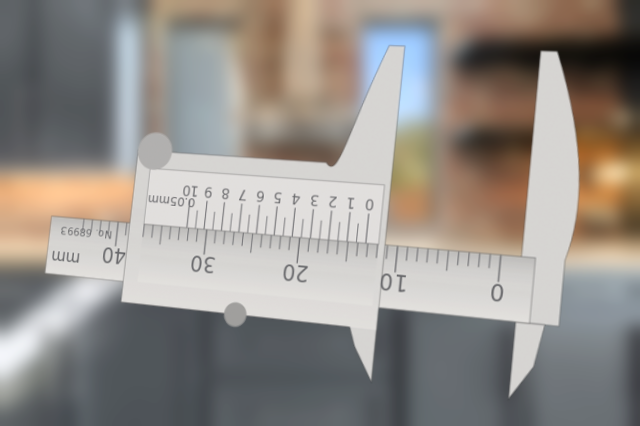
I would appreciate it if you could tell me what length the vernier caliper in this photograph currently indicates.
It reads 13.2 mm
